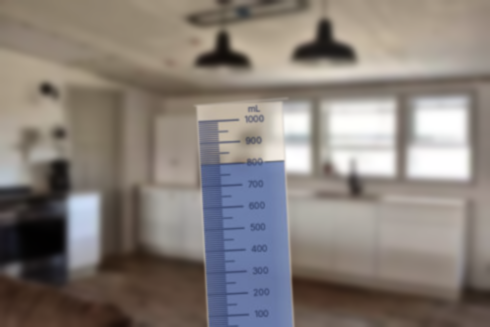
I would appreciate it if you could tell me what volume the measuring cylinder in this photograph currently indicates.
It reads 800 mL
